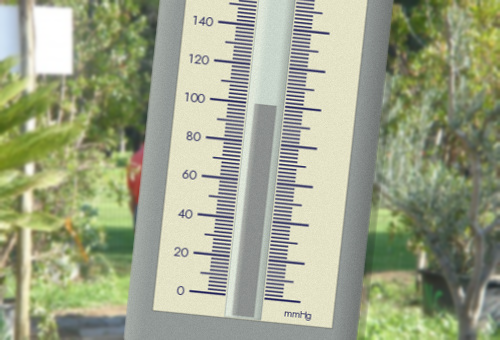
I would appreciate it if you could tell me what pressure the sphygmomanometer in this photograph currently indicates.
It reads 100 mmHg
